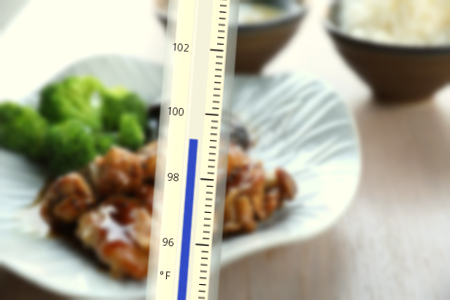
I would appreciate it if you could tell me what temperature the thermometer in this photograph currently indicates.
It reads 99.2 °F
